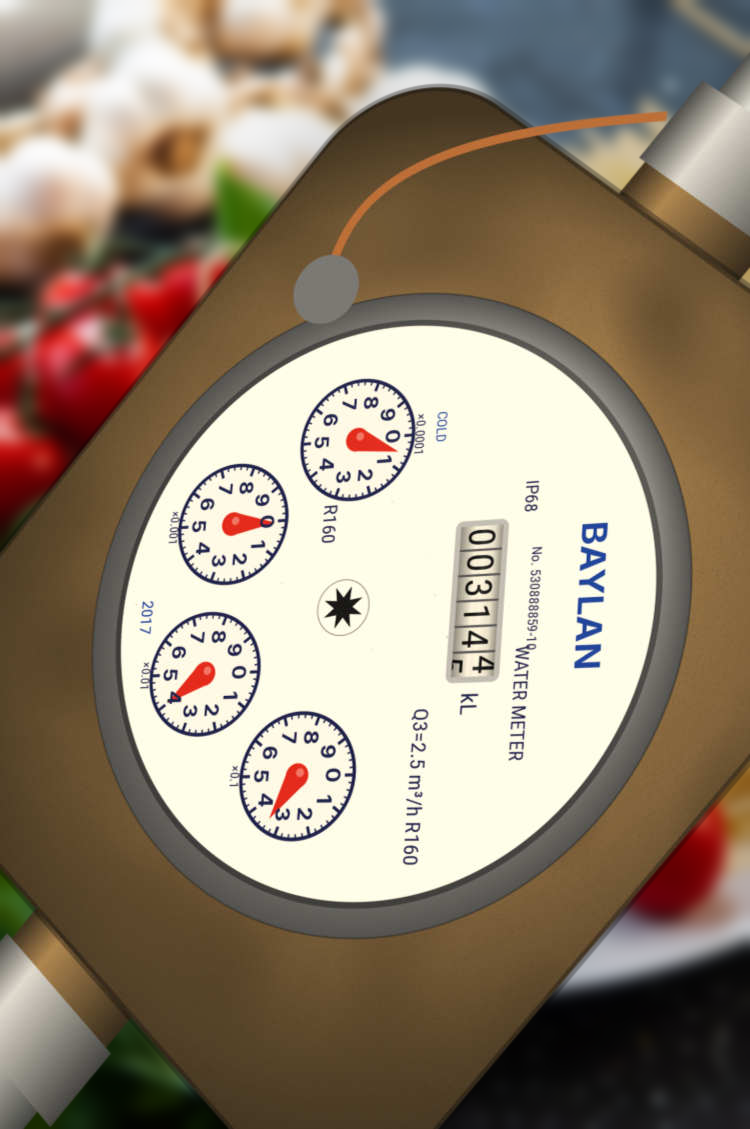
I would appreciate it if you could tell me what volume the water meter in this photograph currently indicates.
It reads 3144.3400 kL
